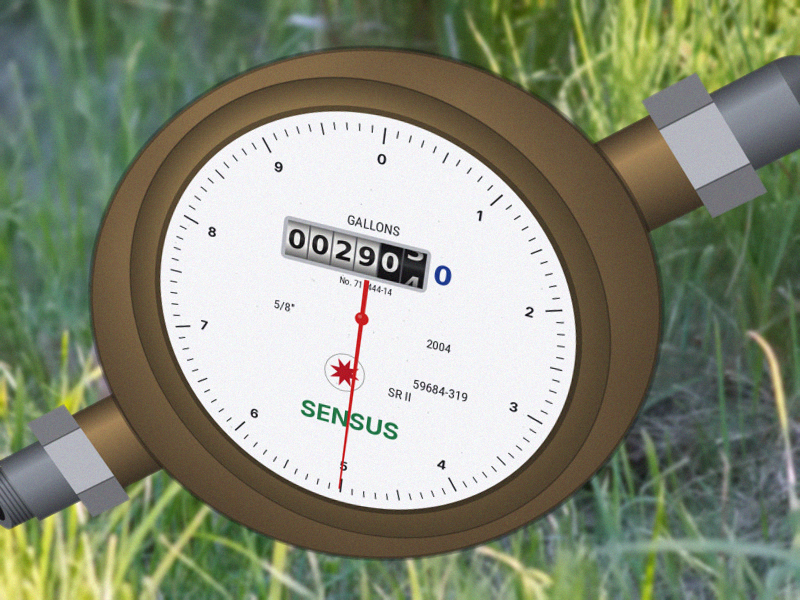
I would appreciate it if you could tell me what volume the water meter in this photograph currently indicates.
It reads 29035.0 gal
